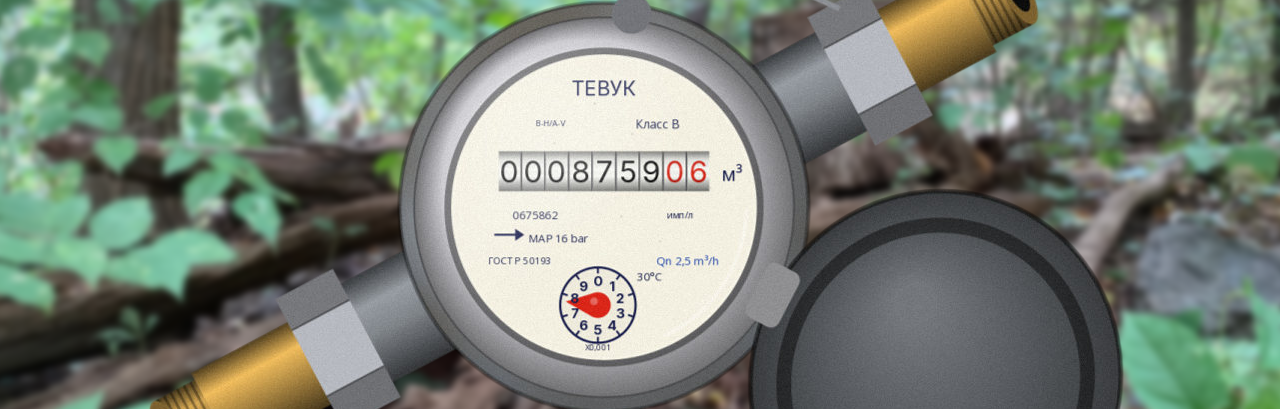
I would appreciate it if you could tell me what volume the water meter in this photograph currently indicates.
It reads 8759.067 m³
